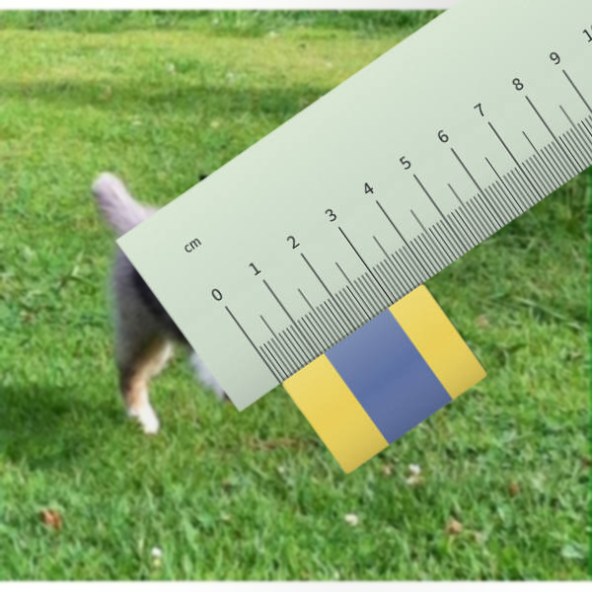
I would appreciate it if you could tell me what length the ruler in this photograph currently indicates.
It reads 3.8 cm
